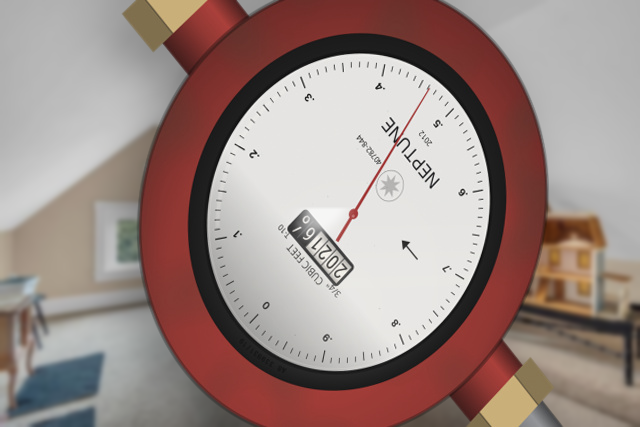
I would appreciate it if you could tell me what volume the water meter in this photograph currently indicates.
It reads 202167.46 ft³
